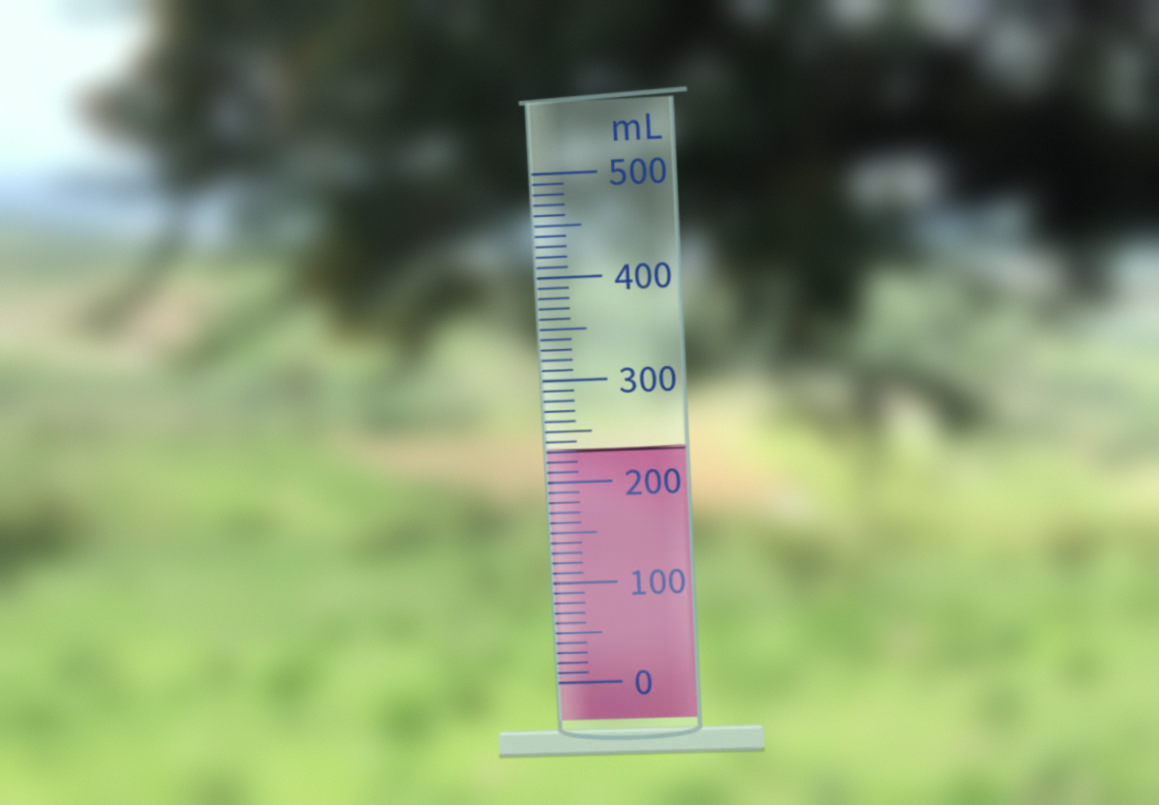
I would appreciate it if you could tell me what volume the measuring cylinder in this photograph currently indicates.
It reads 230 mL
